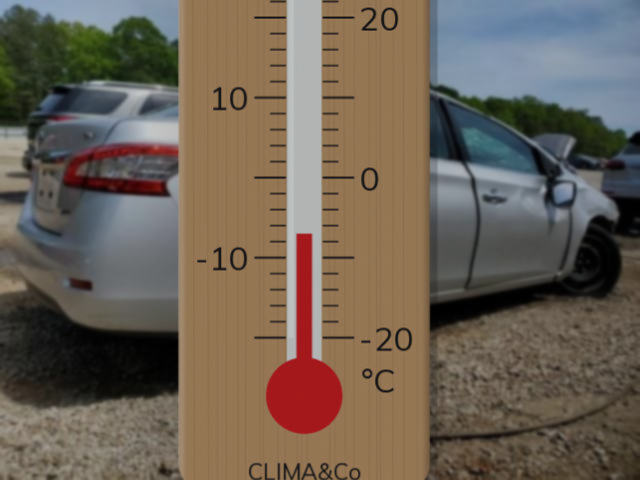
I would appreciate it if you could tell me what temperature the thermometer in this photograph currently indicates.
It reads -7 °C
